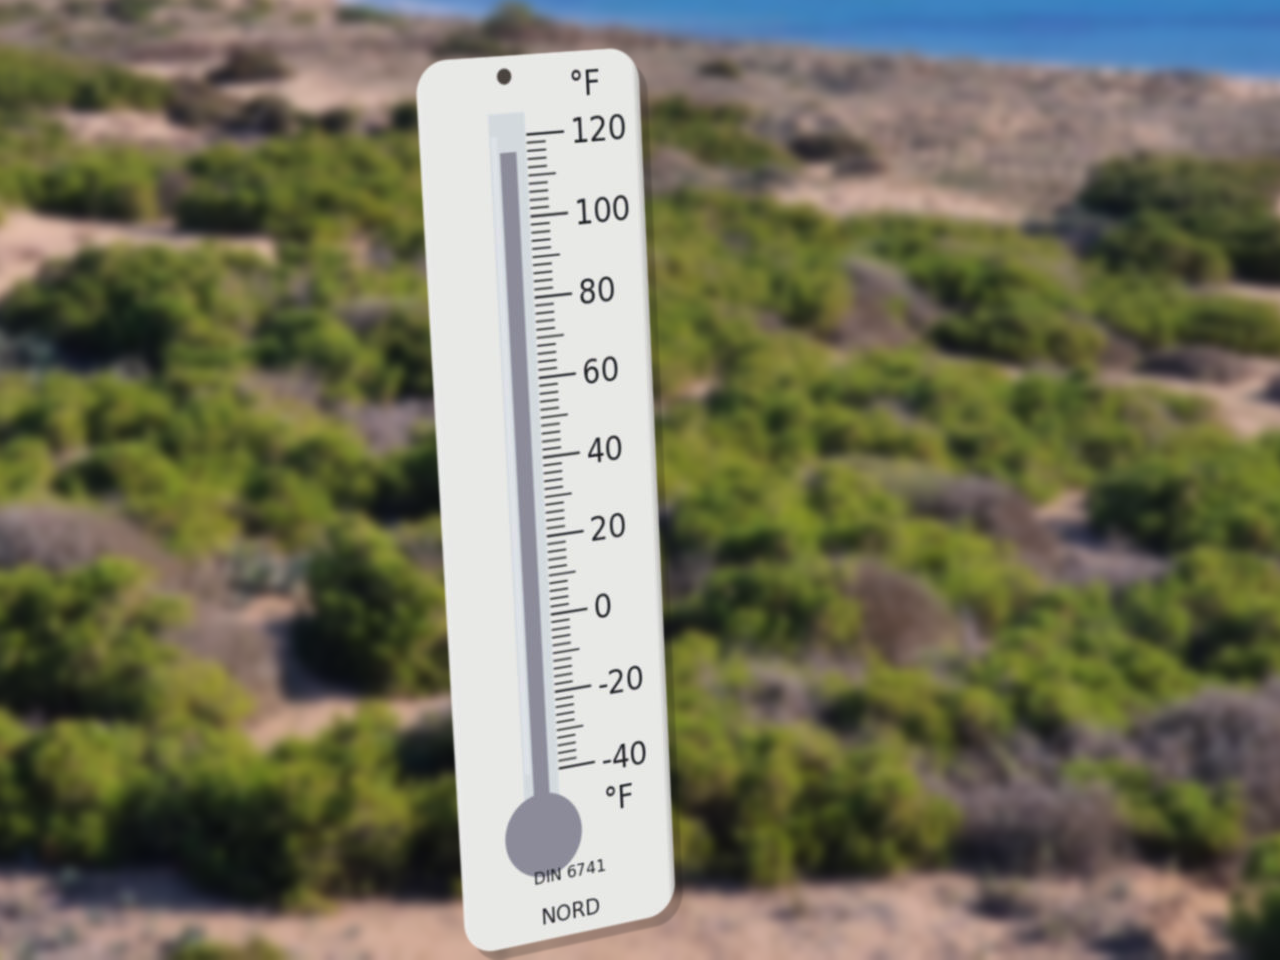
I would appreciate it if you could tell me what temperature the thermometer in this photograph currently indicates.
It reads 116 °F
